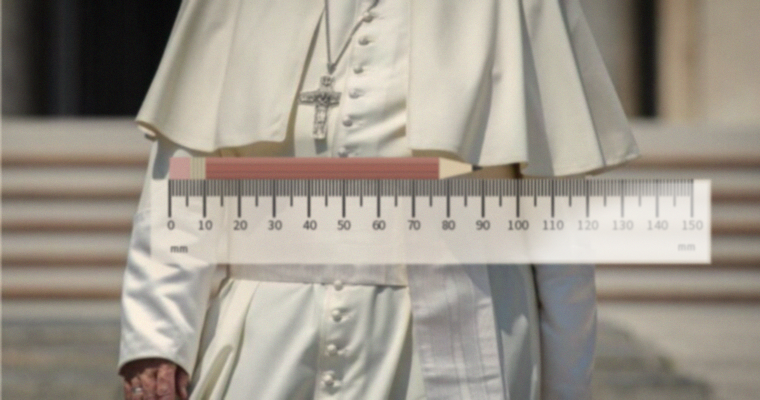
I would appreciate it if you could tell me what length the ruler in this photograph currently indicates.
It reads 90 mm
